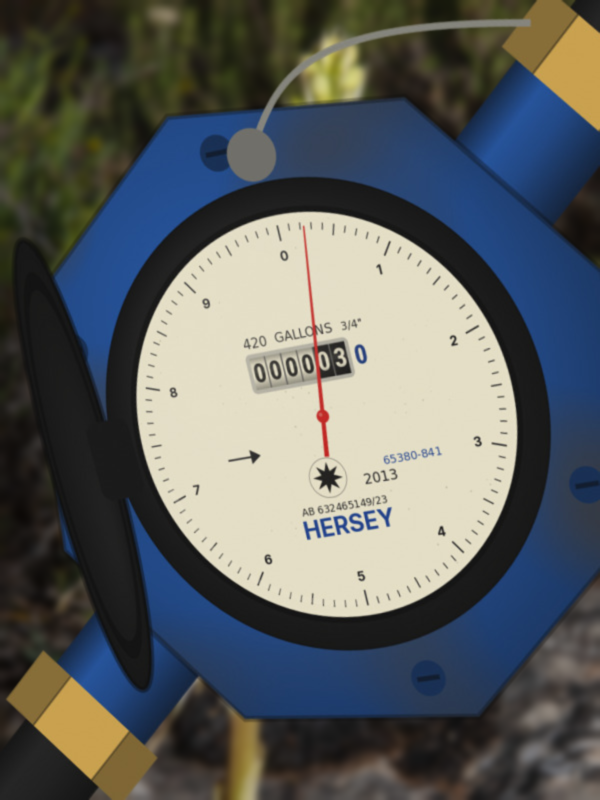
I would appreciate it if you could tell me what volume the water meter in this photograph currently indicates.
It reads 30.2 gal
